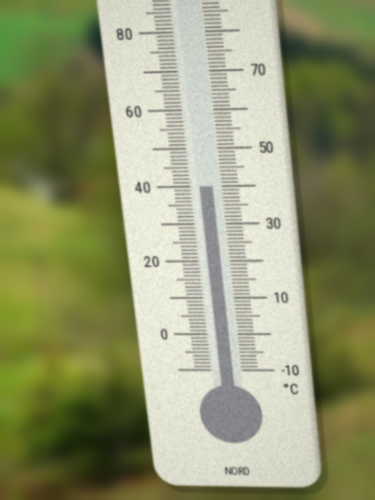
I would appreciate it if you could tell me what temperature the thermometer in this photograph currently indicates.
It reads 40 °C
